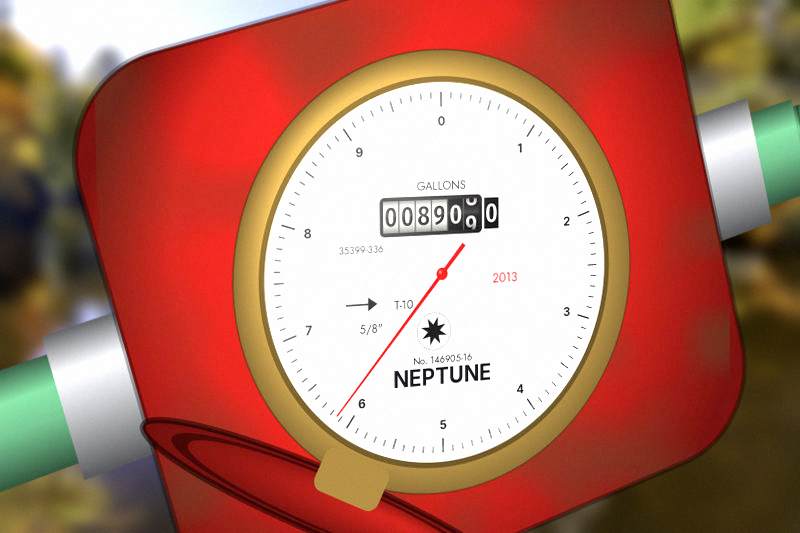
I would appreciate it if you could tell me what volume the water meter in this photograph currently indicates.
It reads 89086.1 gal
